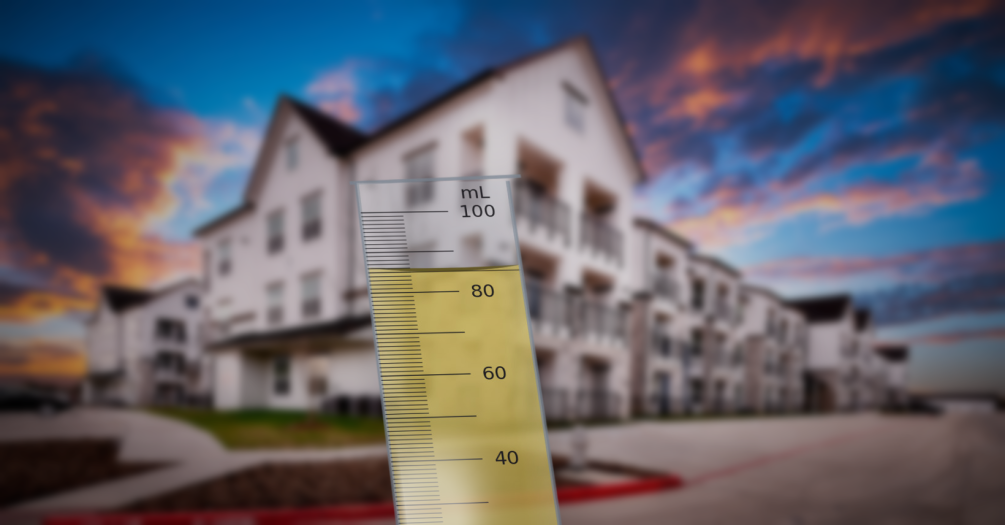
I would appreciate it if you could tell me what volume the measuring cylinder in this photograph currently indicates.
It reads 85 mL
